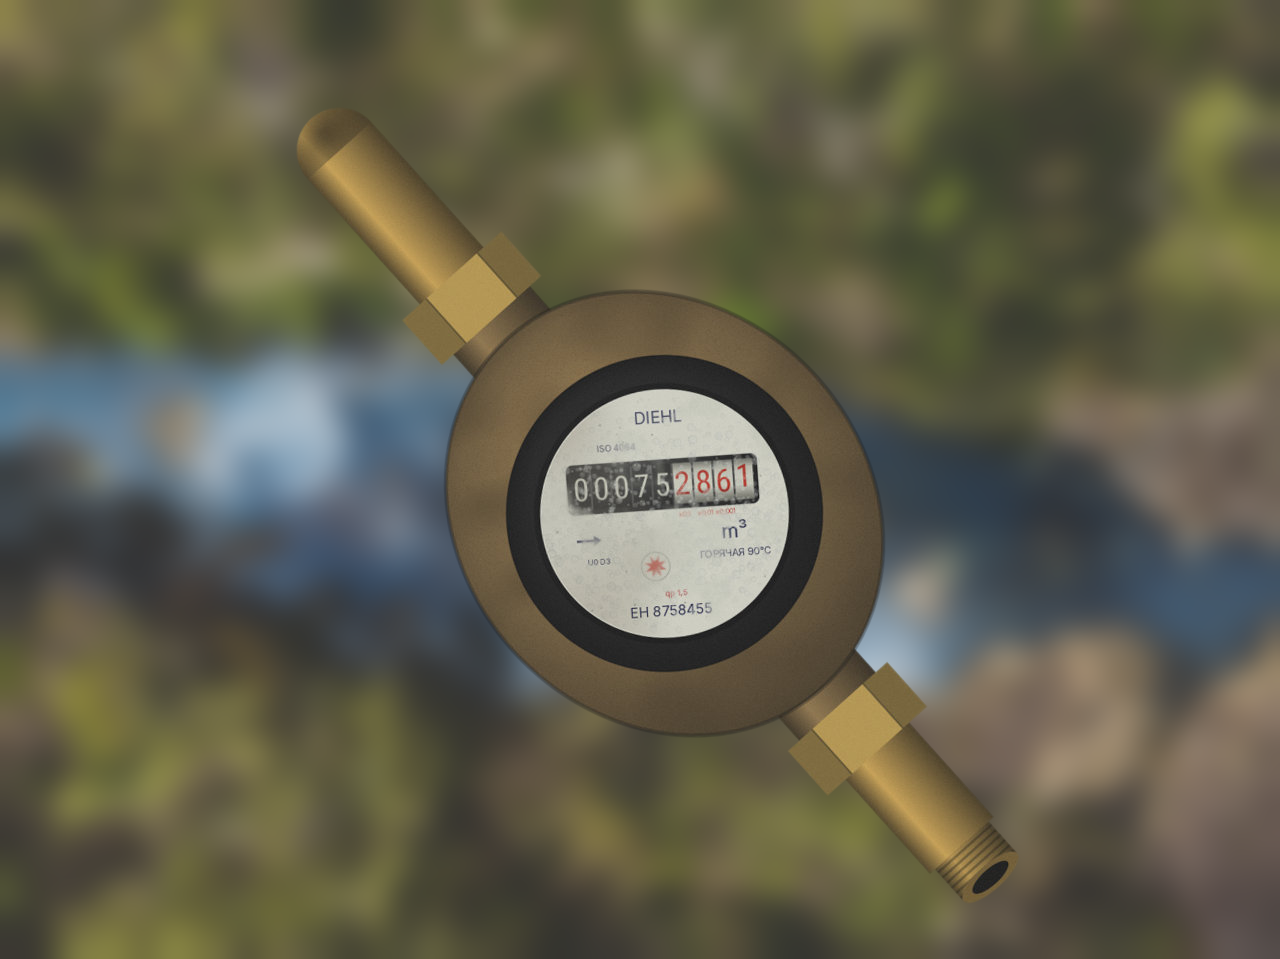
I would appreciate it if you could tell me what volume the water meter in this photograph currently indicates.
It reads 75.2861 m³
